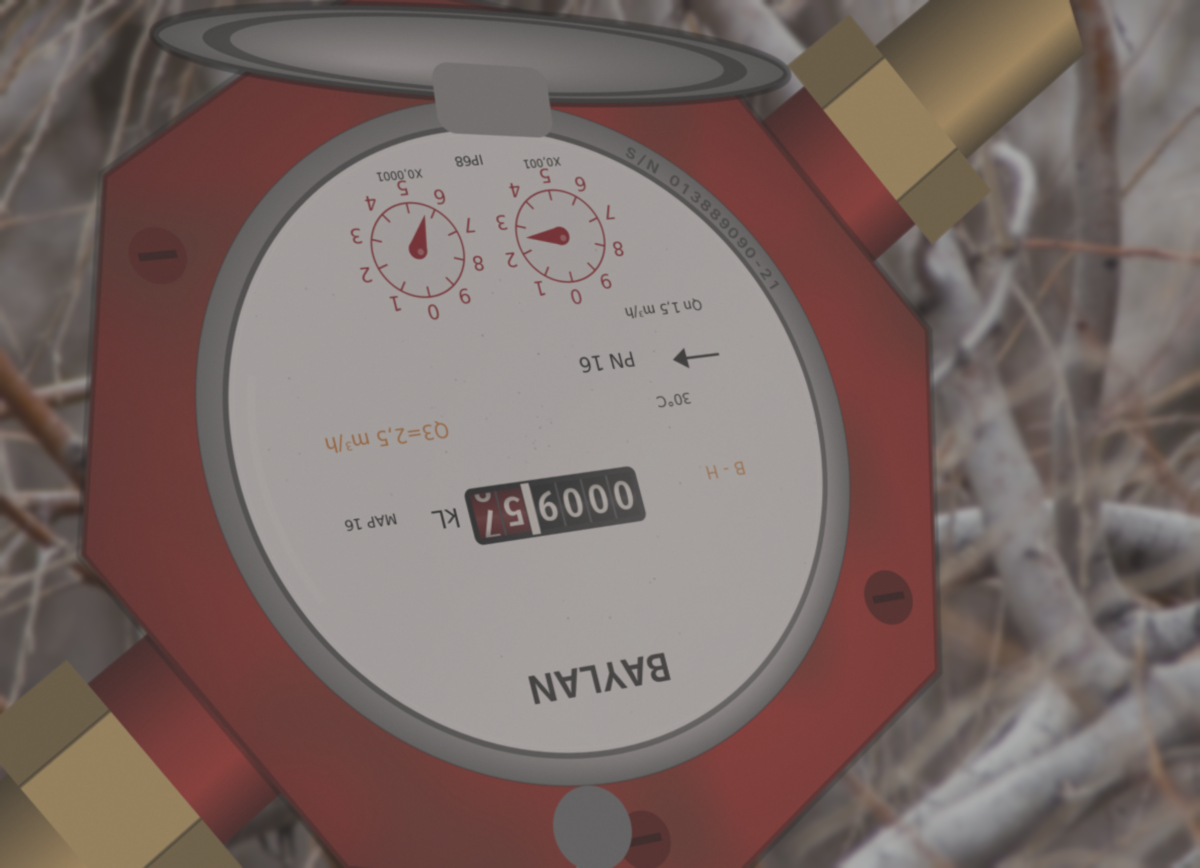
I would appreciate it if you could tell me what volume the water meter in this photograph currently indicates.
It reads 9.5725 kL
